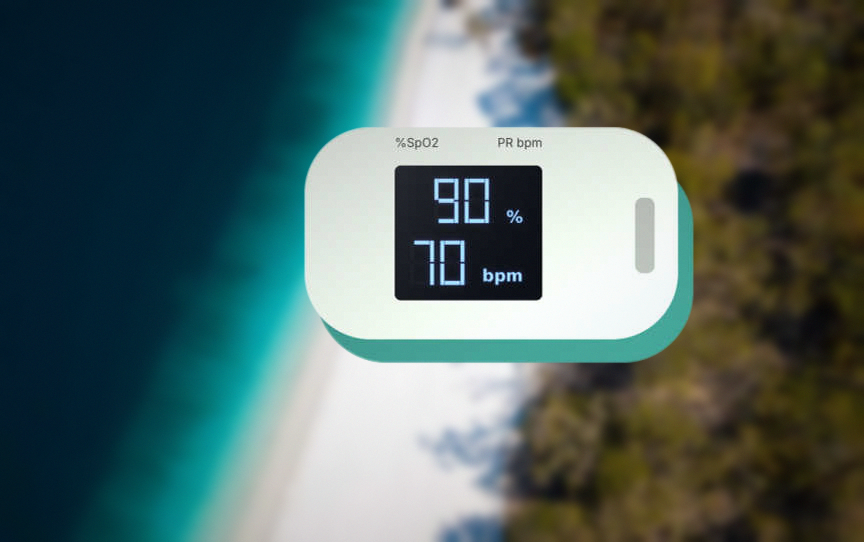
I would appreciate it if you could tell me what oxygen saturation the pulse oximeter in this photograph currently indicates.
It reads 90 %
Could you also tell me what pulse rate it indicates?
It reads 70 bpm
